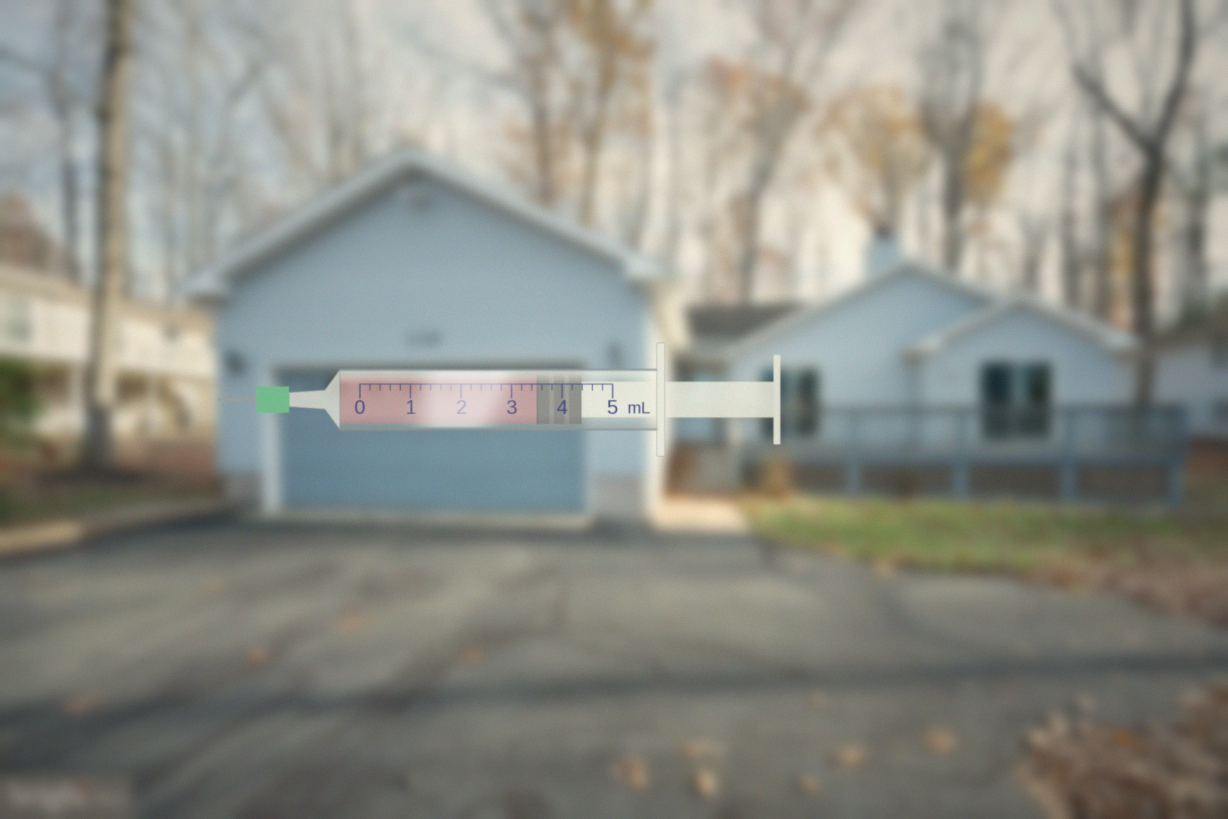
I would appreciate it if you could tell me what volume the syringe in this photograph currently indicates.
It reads 3.5 mL
